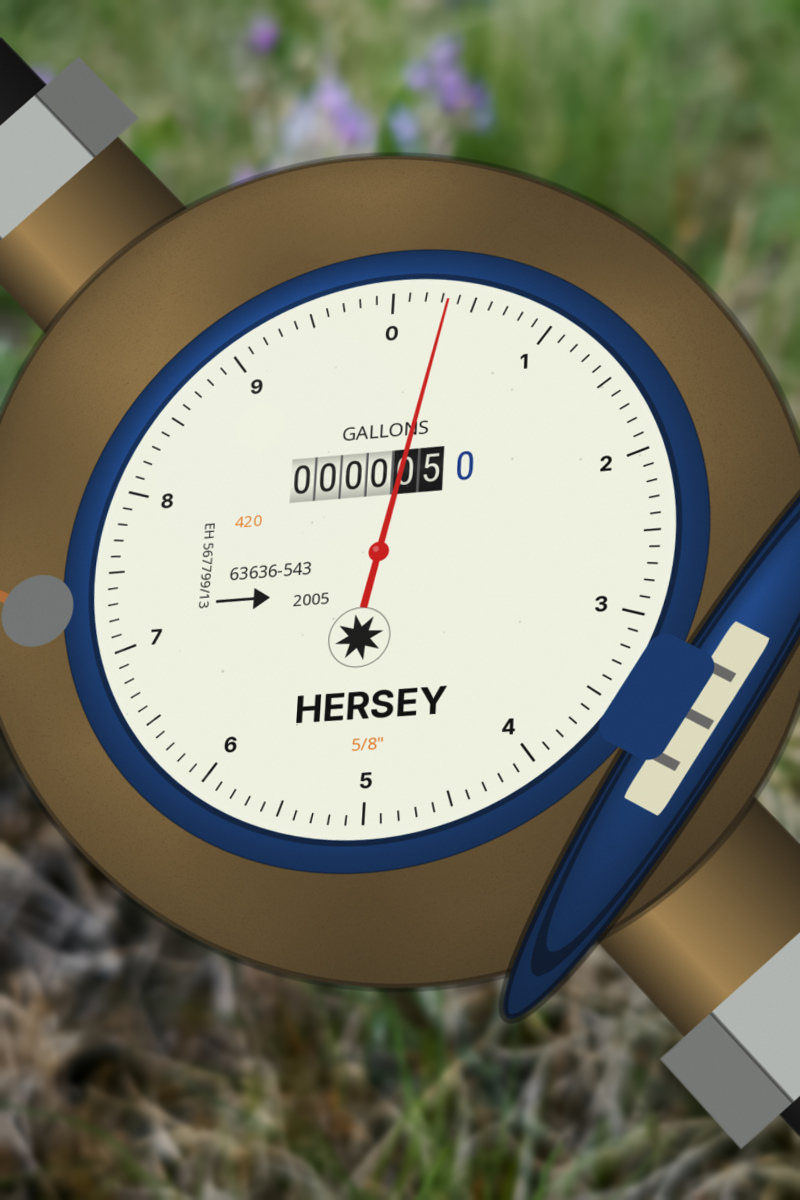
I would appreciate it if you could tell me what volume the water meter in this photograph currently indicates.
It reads 50.3 gal
